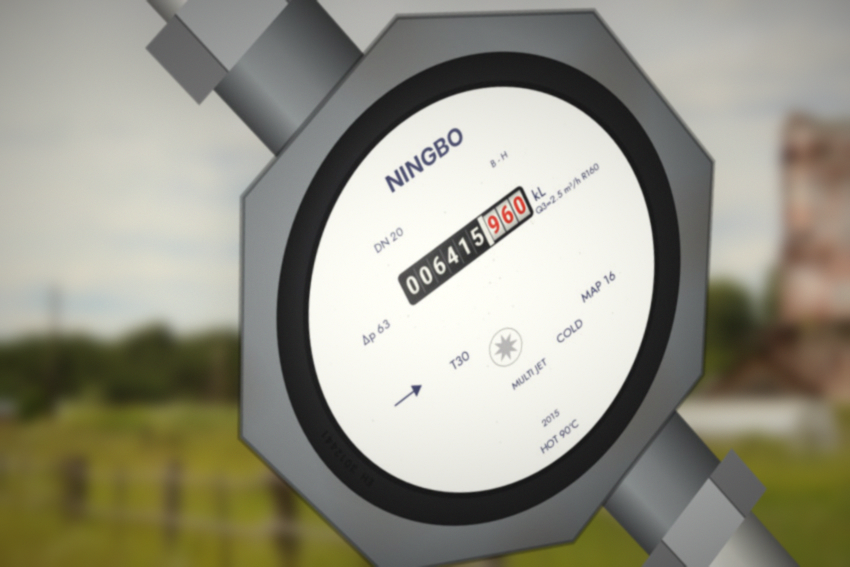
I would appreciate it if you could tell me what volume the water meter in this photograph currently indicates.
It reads 6415.960 kL
